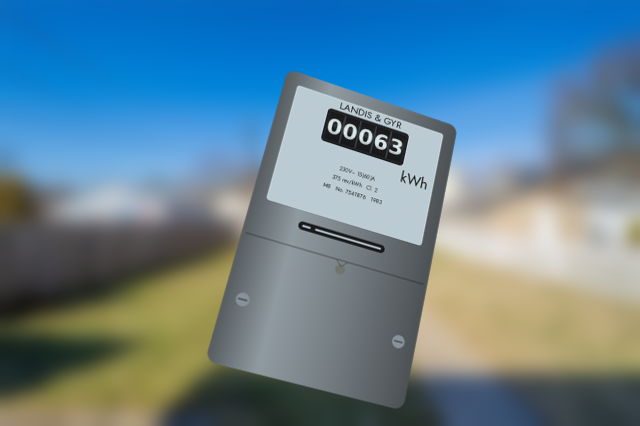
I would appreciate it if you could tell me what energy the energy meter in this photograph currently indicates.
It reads 63 kWh
